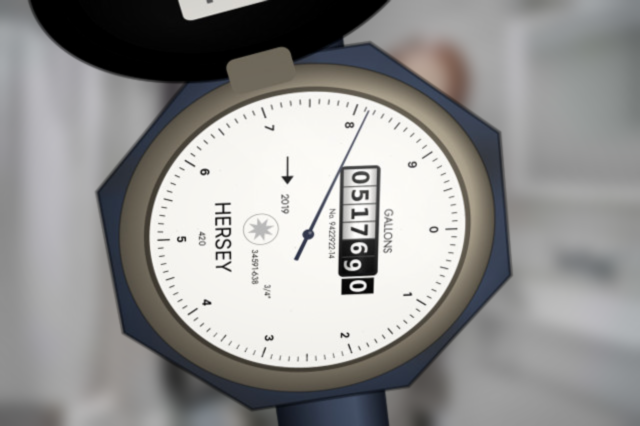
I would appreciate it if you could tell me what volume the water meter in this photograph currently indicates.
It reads 517688.1 gal
